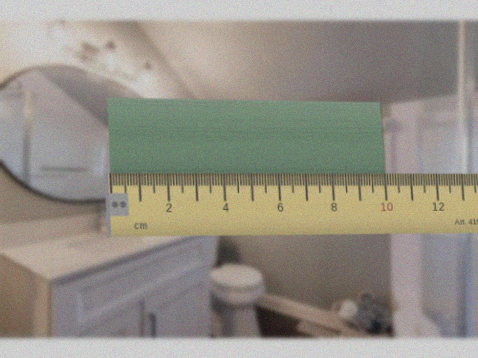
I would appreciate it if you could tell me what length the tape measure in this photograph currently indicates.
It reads 10 cm
